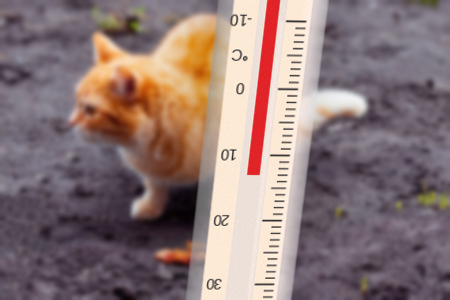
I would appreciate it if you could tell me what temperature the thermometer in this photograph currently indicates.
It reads 13 °C
